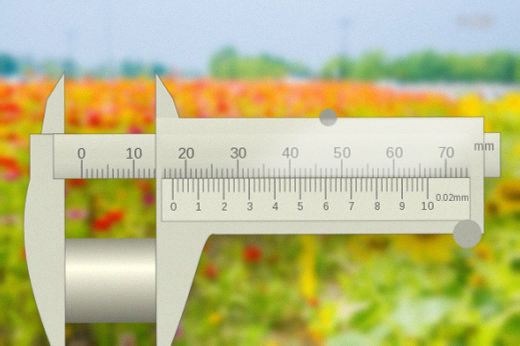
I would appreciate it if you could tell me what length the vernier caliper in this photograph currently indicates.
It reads 17.5 mm
